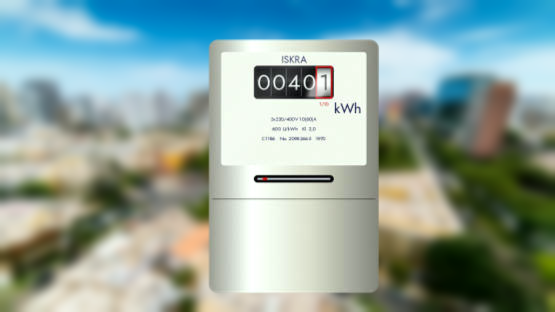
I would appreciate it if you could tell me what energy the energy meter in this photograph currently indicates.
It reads 40.1 kWh
